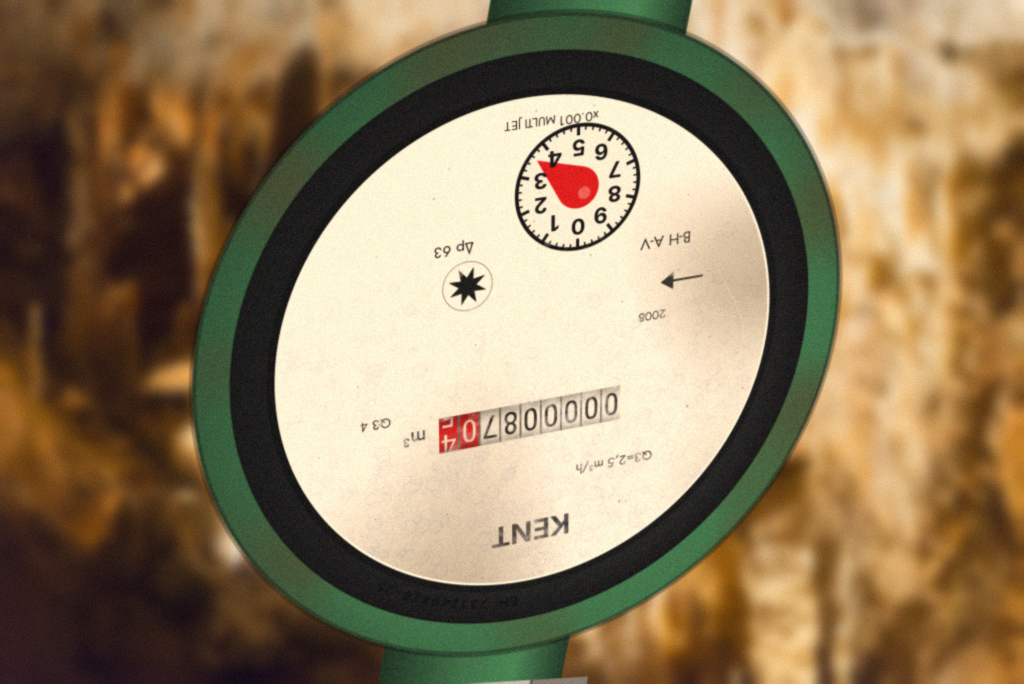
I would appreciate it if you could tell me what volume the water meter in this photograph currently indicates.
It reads 87.043 m³
